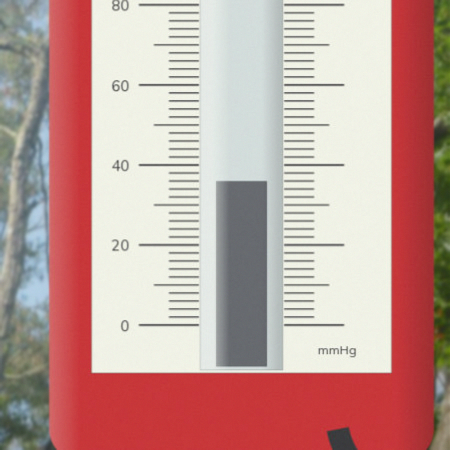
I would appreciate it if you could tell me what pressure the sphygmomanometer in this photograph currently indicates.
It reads 36 mmHg
